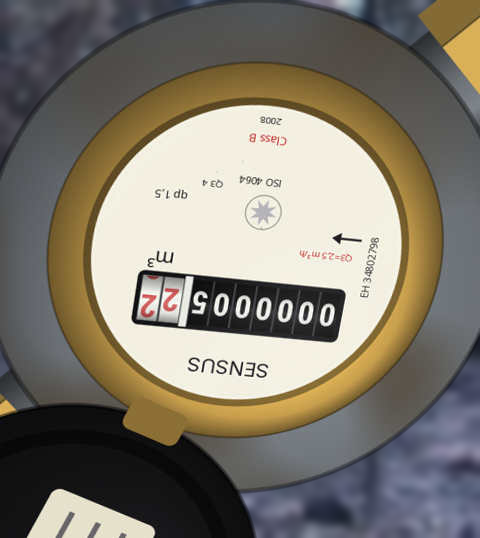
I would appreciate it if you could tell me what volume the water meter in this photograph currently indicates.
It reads 5.22 m³
